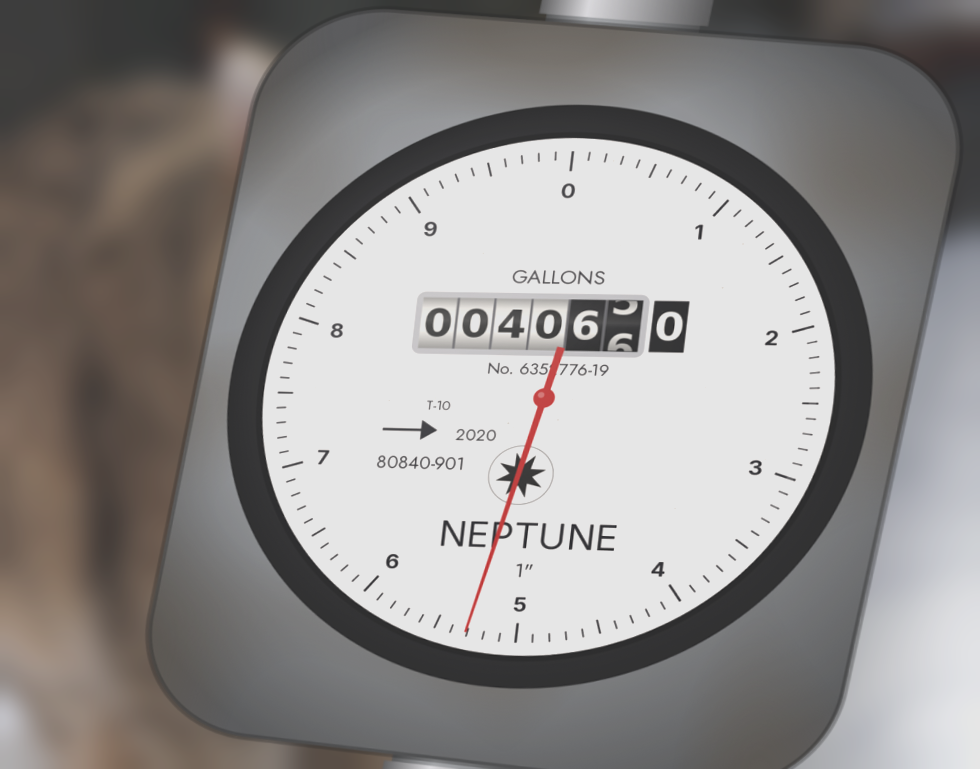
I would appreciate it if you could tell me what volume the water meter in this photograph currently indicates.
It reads 40655.3 gal
